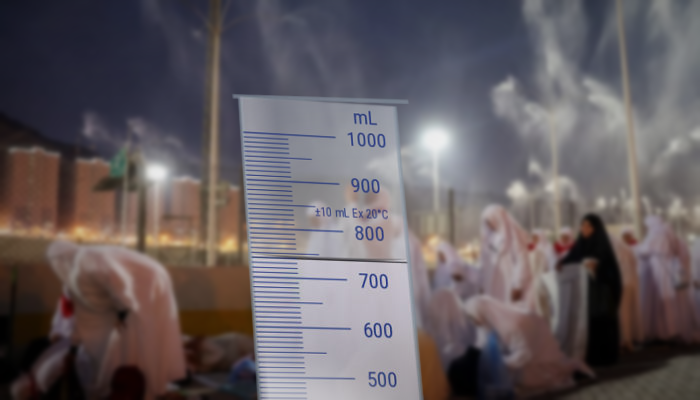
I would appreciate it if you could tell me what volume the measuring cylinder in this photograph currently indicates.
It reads 740 mL
